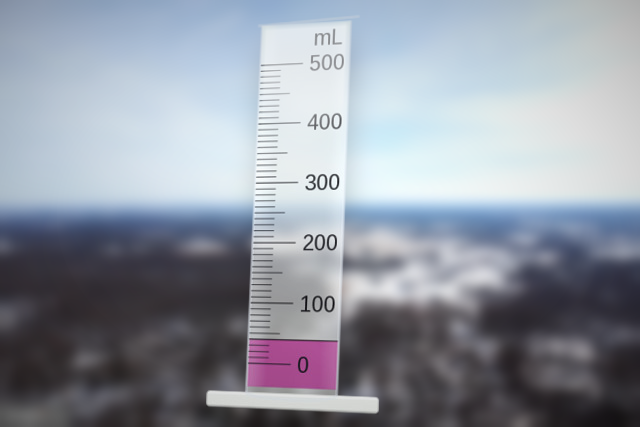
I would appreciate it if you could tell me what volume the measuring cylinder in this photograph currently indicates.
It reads 40 mL
